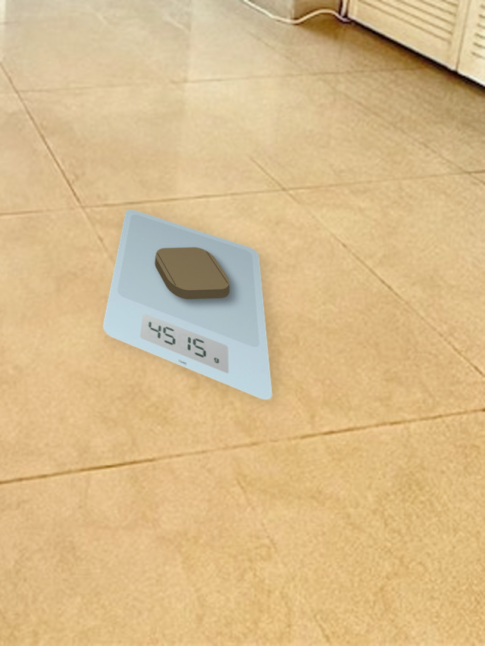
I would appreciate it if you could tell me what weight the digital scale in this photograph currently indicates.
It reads 4515 g
